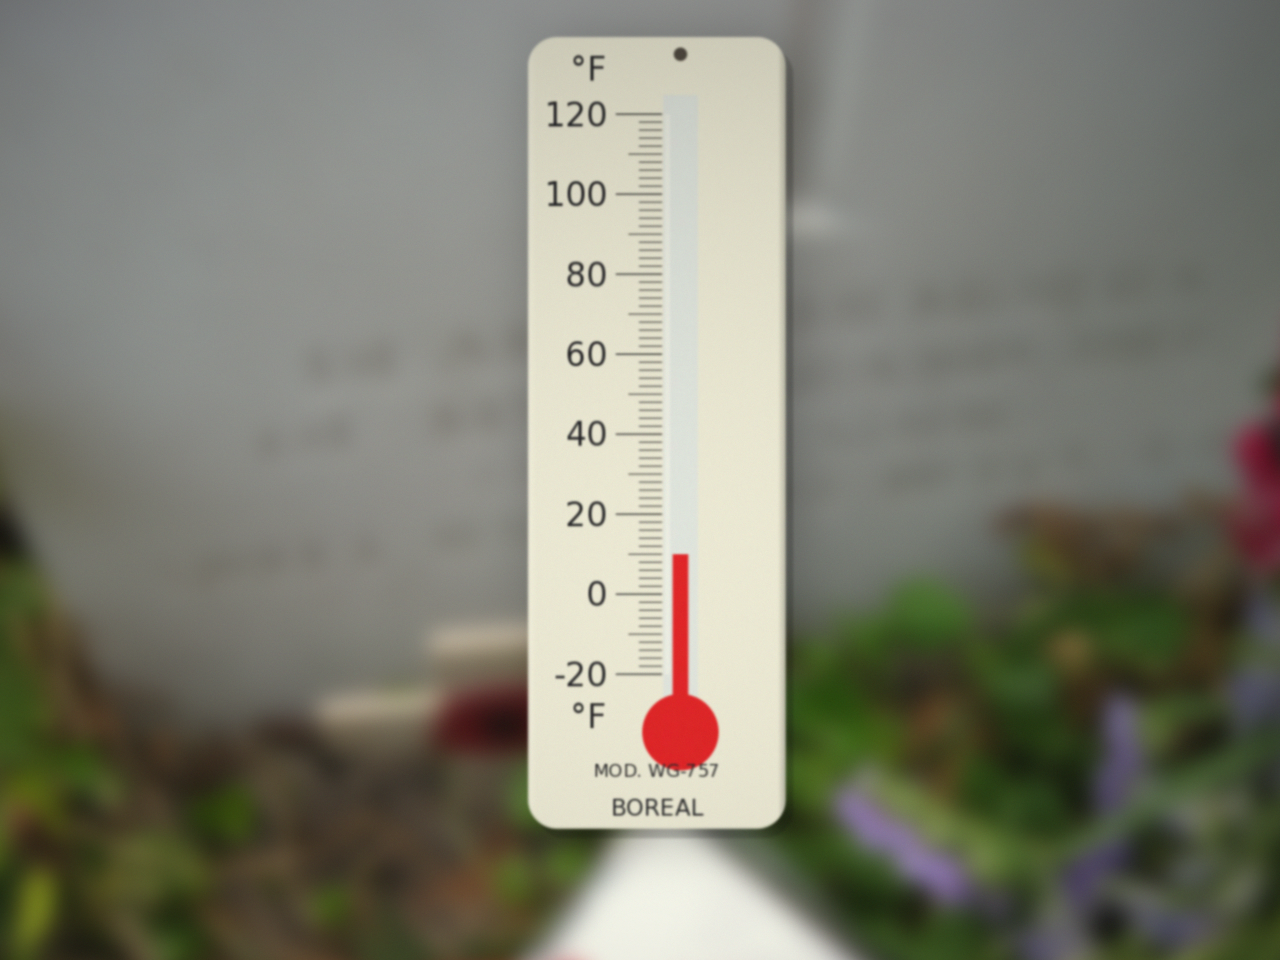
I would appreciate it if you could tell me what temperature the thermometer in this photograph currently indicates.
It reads 10 °F
